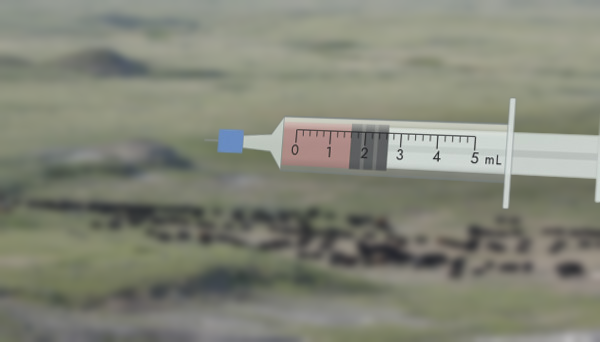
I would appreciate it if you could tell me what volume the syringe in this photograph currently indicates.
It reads 1.6 mL
